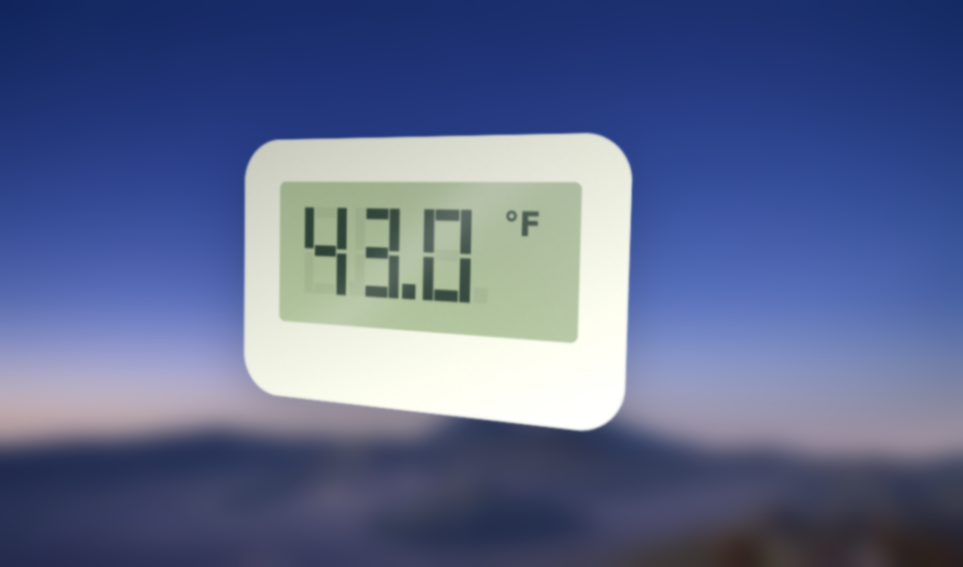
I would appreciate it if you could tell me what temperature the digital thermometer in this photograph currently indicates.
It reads 43.0 °F
